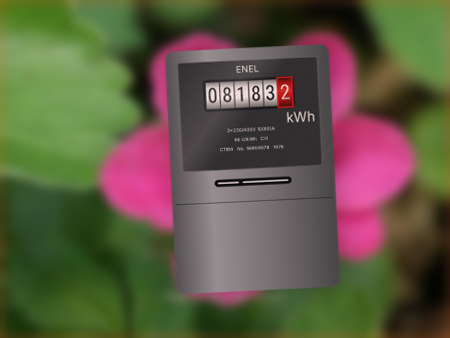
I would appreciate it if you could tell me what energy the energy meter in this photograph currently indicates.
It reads 8183.2 kWh
